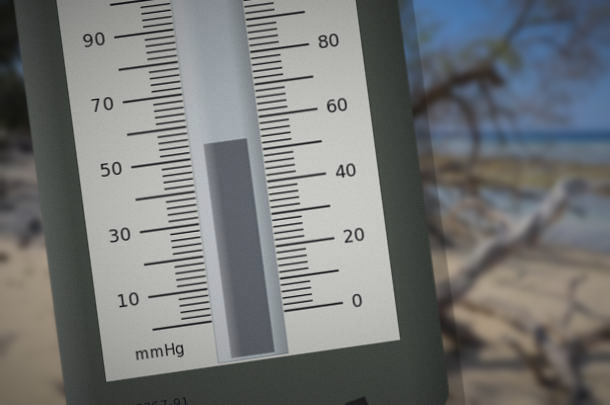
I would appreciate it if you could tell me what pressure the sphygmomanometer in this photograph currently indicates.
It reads 54 mmHg
